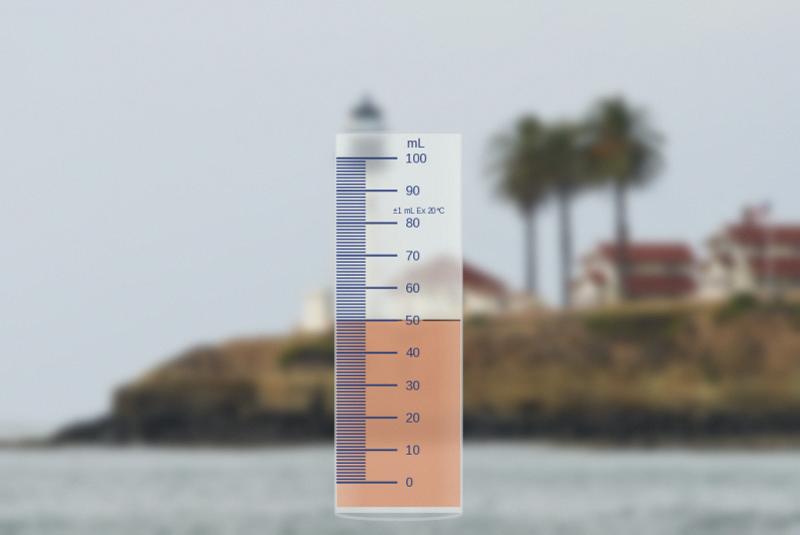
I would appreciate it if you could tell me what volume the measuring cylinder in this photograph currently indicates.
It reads 50 mL
